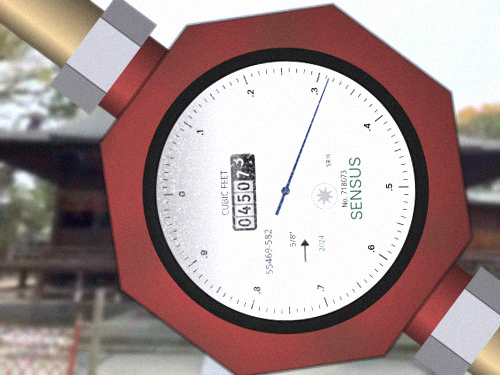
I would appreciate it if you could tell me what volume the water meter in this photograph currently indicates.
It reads 45073.31 ft³
